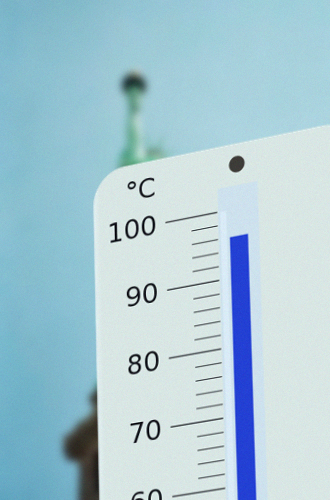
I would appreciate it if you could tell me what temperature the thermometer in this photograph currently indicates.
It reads 96 °C
